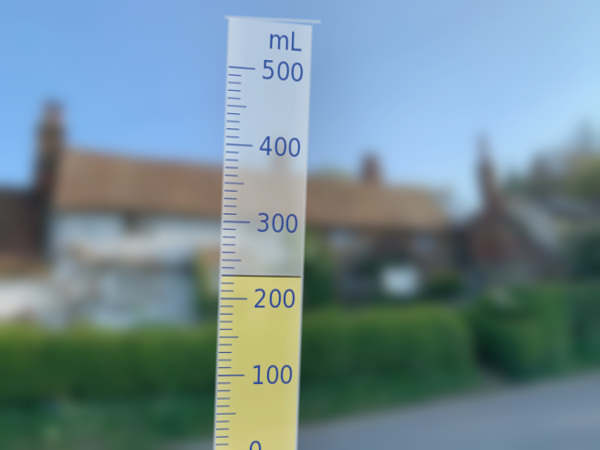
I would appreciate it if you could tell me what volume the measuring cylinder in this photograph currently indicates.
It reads 230 mL
